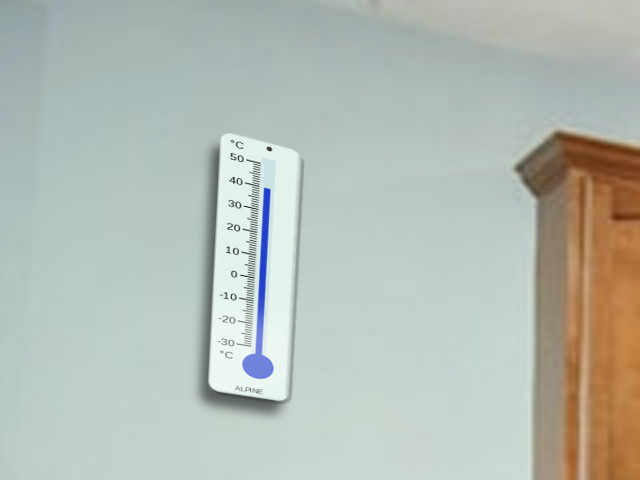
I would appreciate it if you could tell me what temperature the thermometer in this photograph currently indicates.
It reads 40 °C
